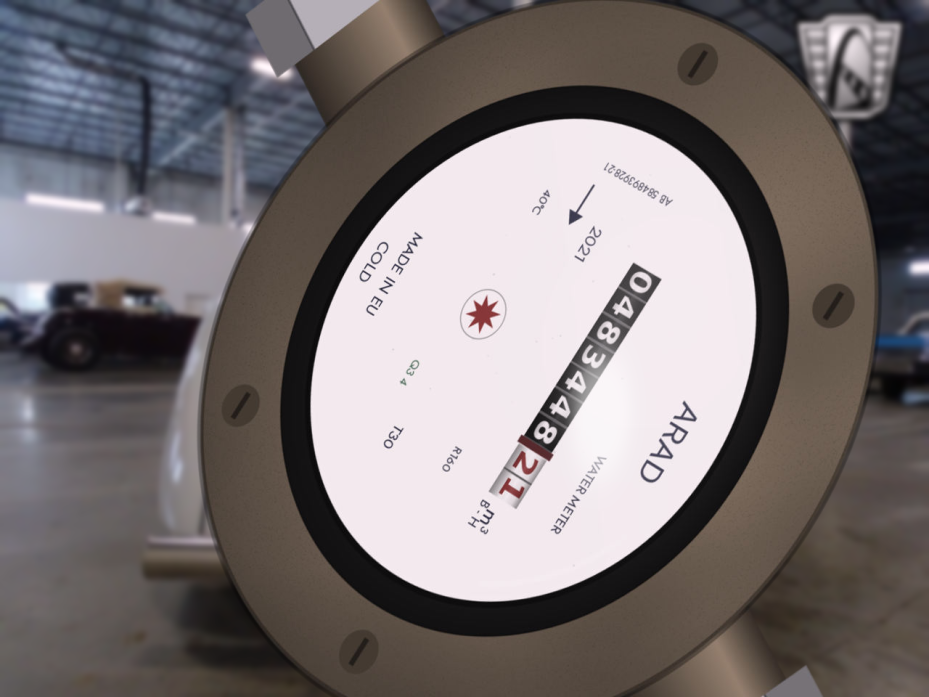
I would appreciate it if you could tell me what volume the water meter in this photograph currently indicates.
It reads 483448.21 m³
